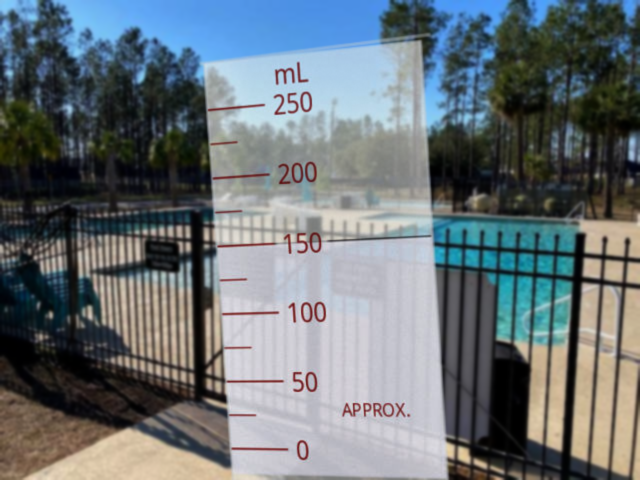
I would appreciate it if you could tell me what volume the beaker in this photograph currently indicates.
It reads 150 mL
